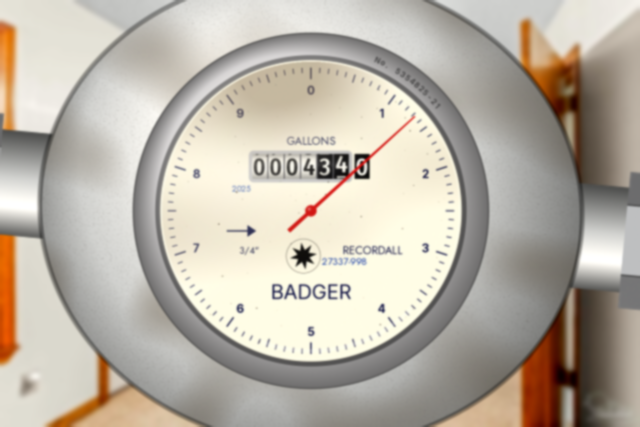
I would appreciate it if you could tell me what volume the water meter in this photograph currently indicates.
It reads 4341.3 gal
